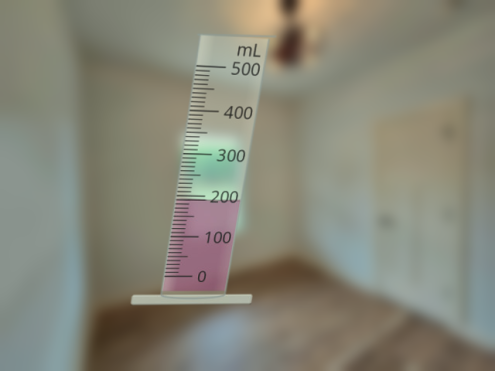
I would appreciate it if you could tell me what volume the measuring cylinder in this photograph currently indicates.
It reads 190 mL
